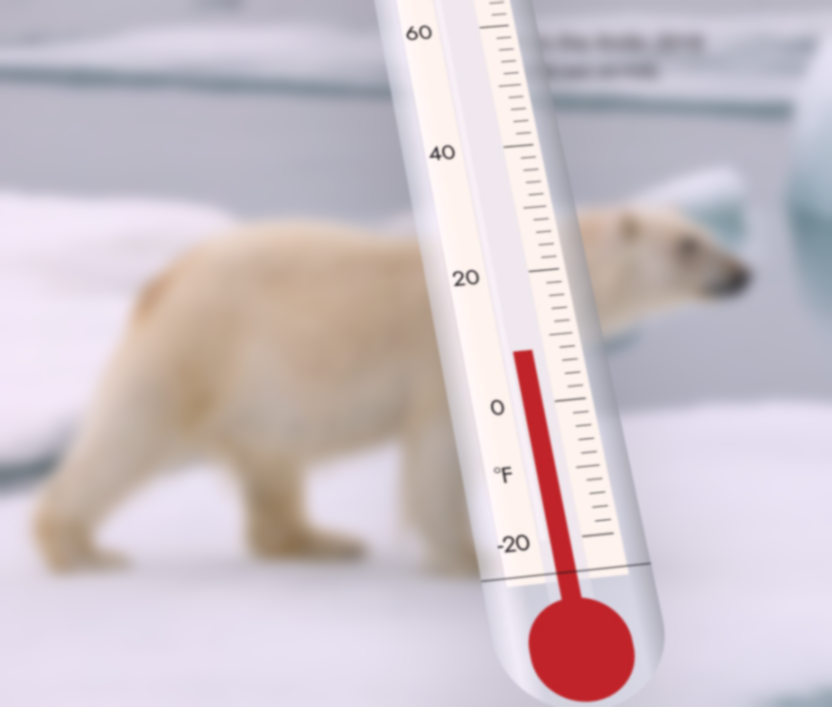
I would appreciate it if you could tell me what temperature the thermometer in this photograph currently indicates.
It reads 8 °F
